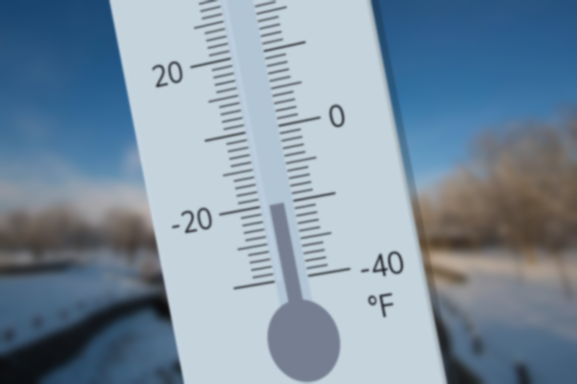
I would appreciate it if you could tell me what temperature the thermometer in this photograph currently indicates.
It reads -20 °F
